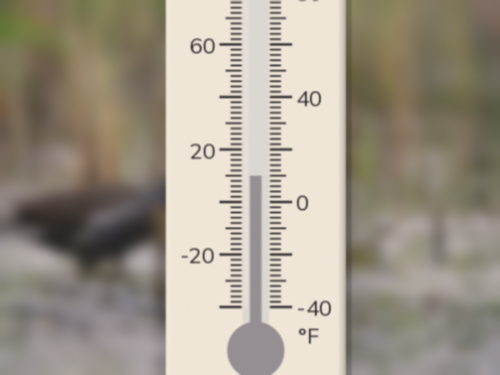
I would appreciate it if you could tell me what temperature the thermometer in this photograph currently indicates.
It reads 10 °F
